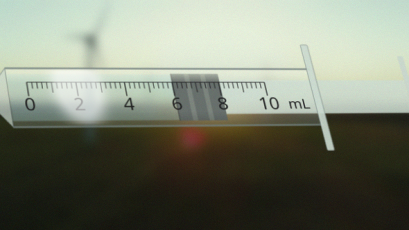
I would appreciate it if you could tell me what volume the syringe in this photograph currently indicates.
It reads 6 mL
